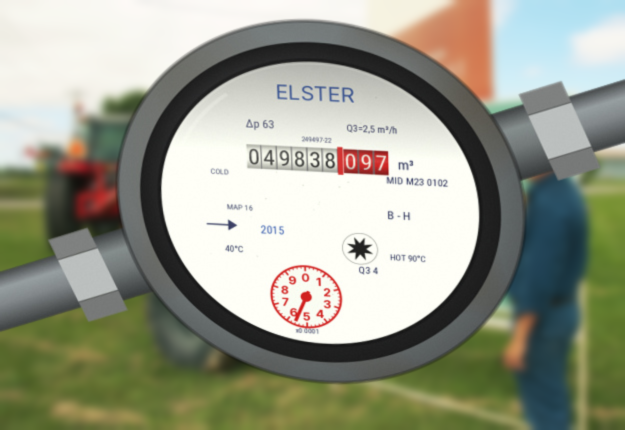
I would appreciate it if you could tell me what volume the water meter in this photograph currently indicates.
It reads 49838.0975 m³
